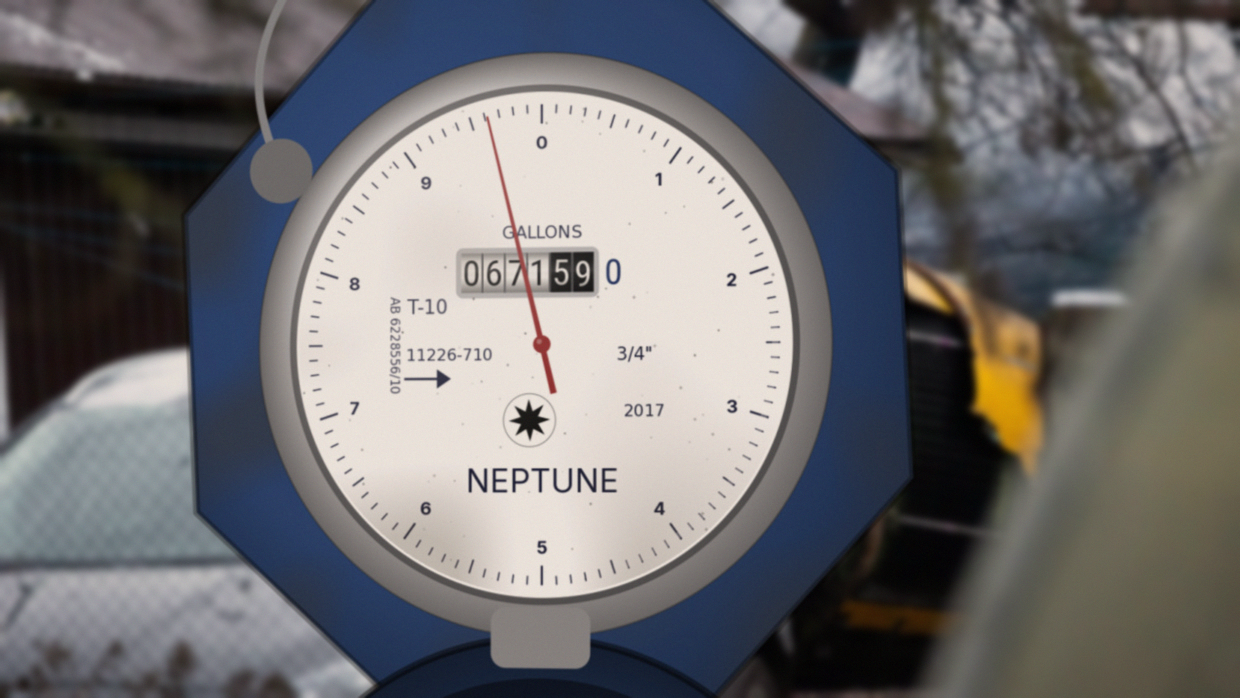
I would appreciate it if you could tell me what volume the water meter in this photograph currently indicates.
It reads 671589.6 gal
